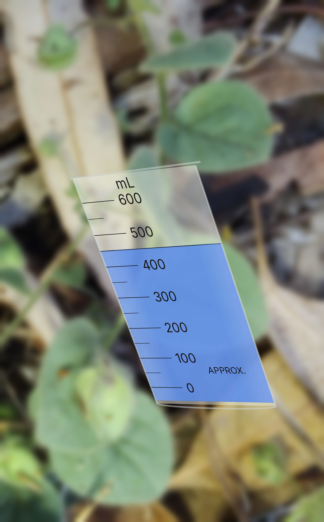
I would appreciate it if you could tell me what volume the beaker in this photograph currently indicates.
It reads 450 mL
